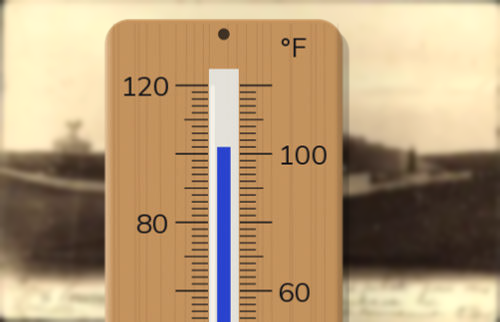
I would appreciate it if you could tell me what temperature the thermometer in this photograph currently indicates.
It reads 102 °F
